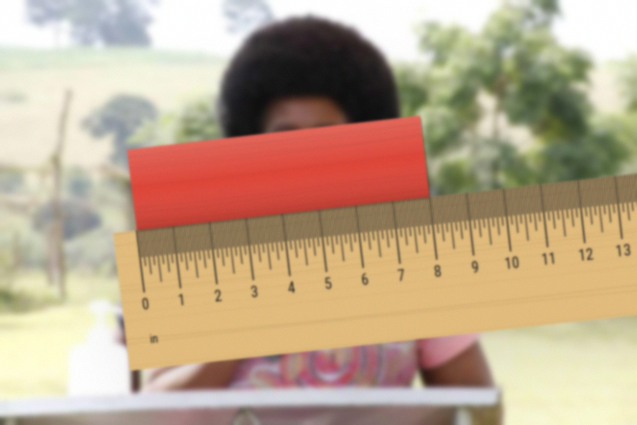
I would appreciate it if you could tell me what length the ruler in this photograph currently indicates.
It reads 8 in
